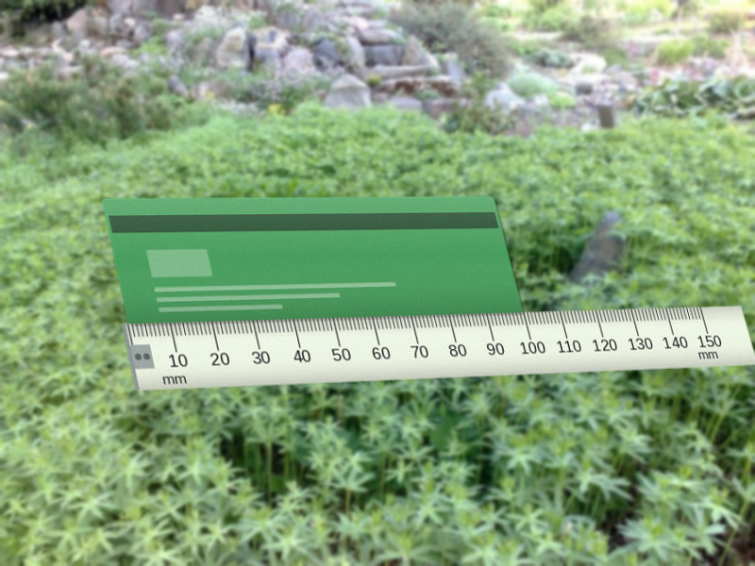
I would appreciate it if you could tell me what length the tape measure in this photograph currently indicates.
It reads 100 mm
